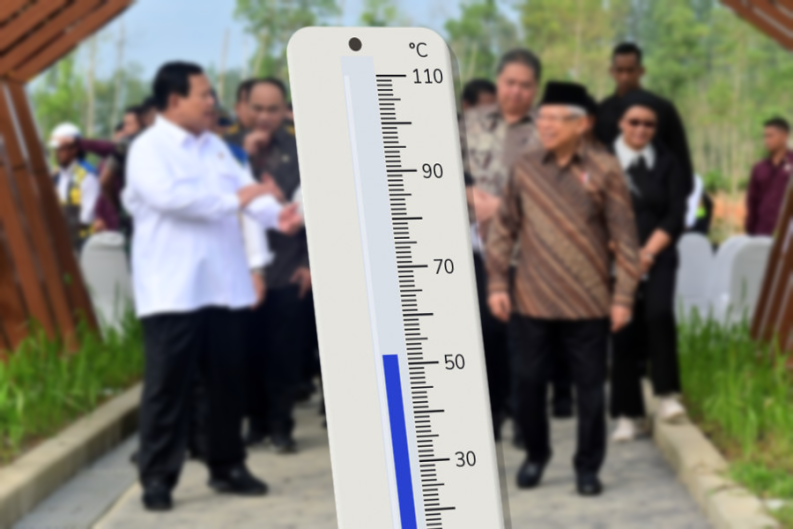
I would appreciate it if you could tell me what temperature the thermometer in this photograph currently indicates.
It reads 52 °C
